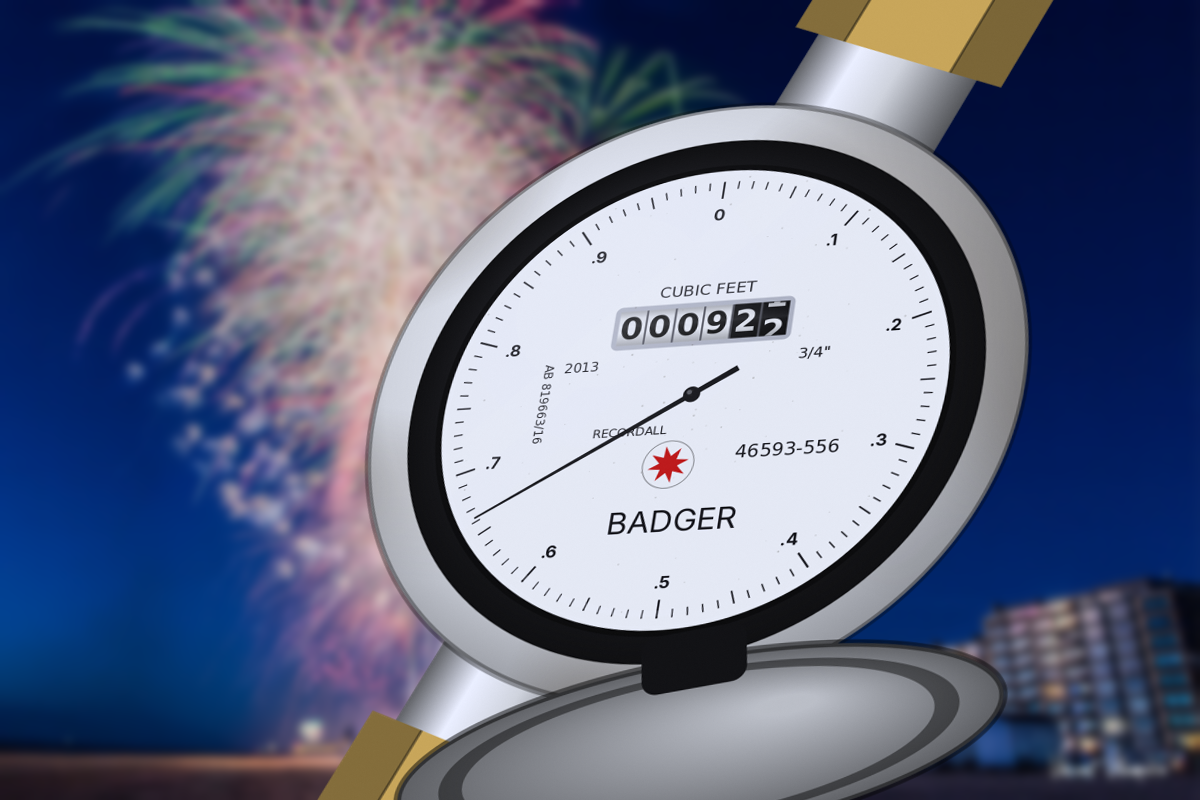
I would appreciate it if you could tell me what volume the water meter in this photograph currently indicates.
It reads 921.66 ft³
